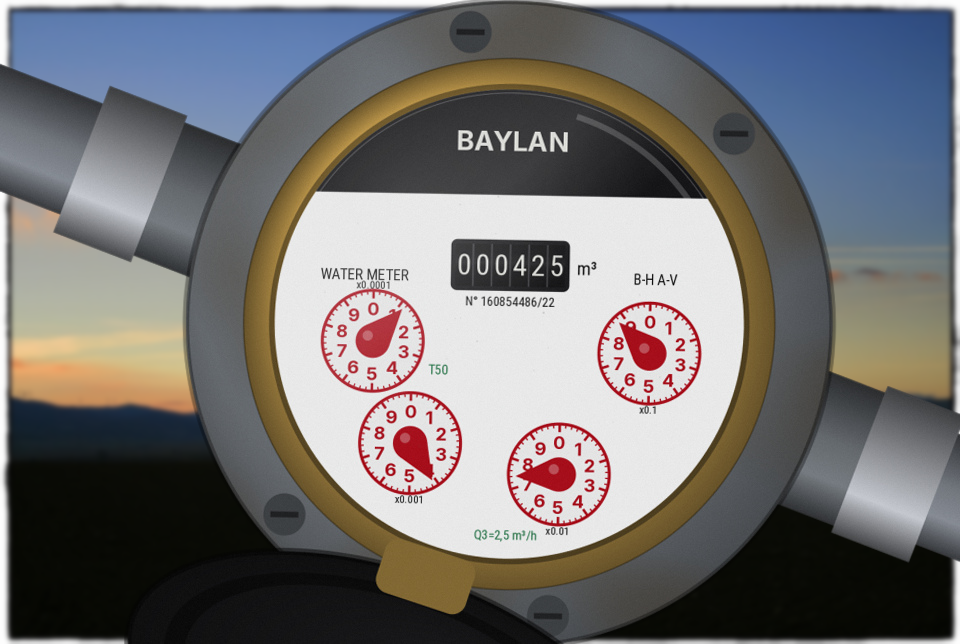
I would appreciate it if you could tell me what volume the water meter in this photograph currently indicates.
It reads 425.8741 m³
